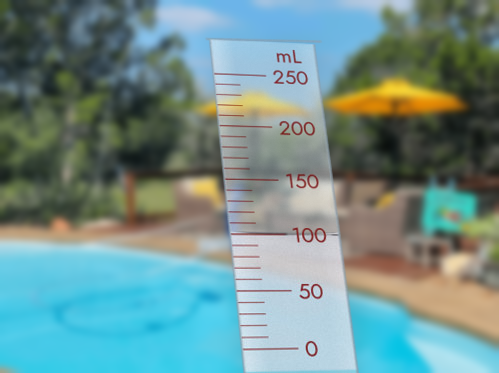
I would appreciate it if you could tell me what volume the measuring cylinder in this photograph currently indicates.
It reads 100 mL
